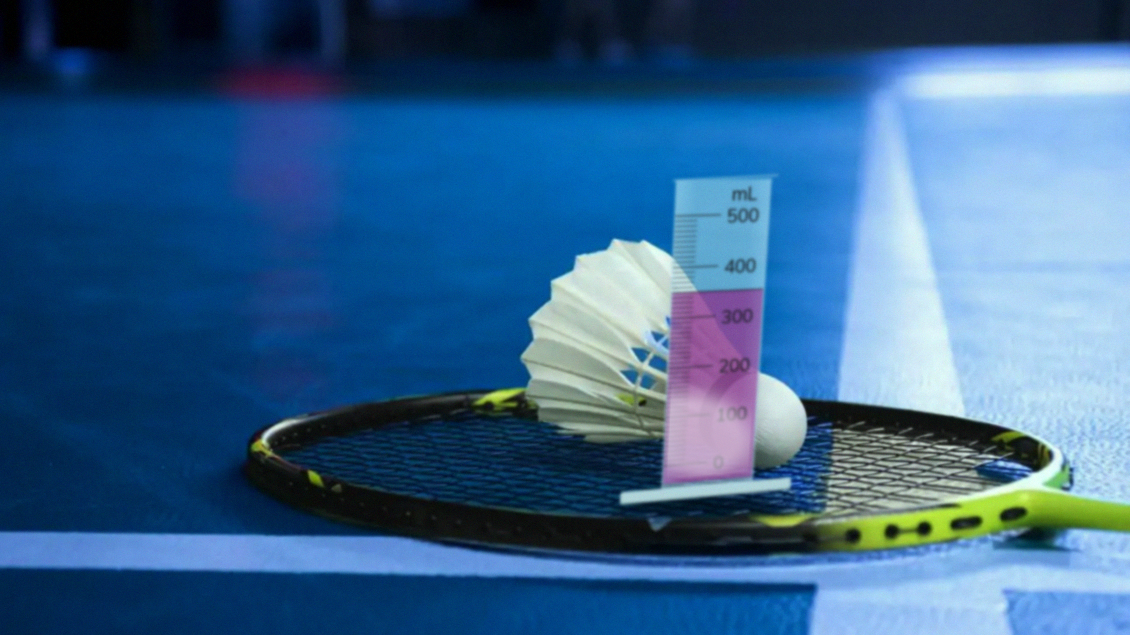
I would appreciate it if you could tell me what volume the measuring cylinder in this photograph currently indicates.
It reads 350 mL
